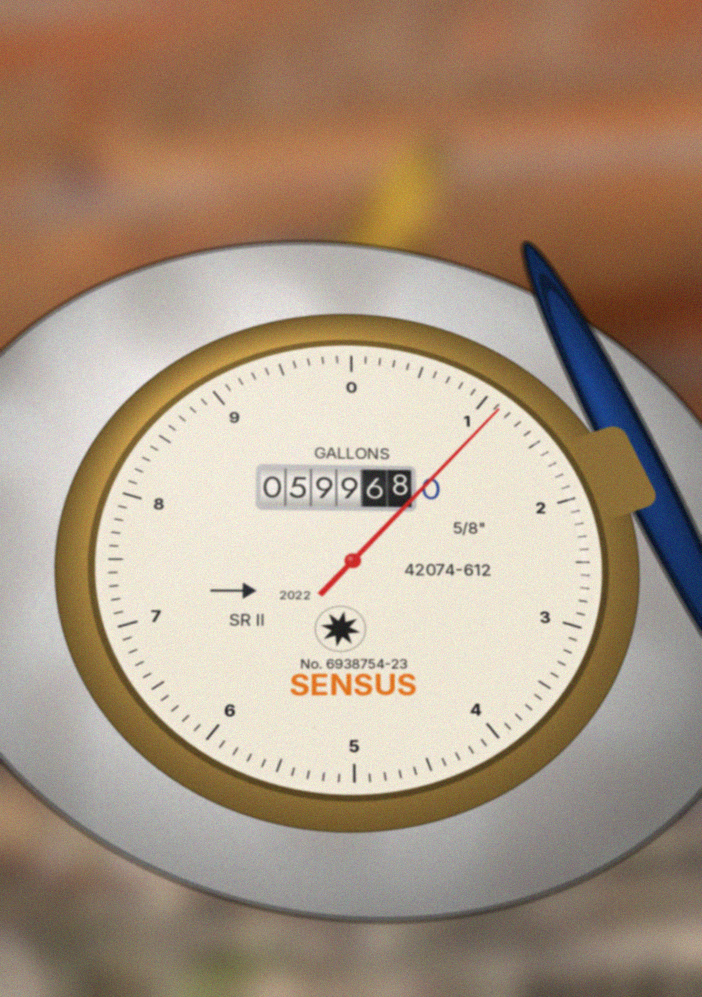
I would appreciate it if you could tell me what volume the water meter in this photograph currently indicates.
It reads 599681.1 gal
